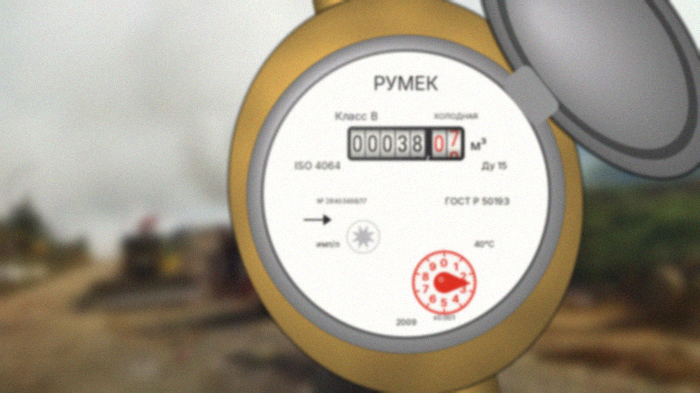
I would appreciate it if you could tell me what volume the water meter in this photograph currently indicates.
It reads 38.072 m³
